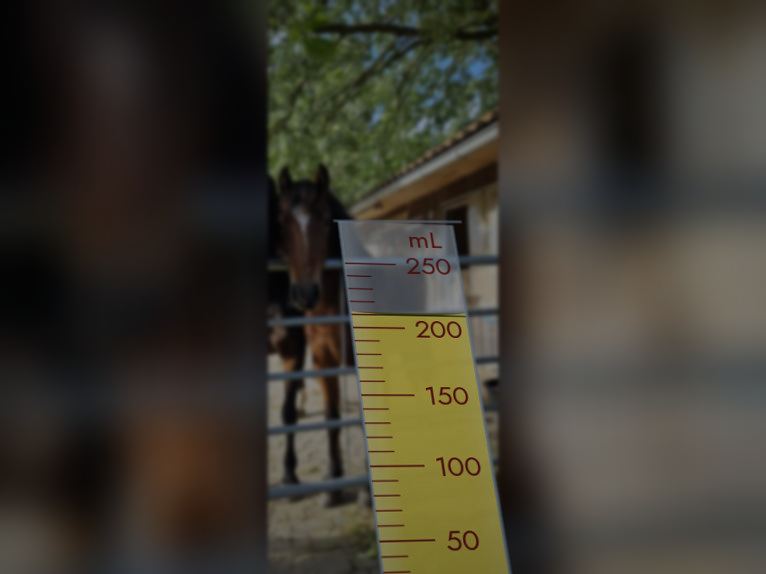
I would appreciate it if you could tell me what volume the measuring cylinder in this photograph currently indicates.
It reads 210 mL
